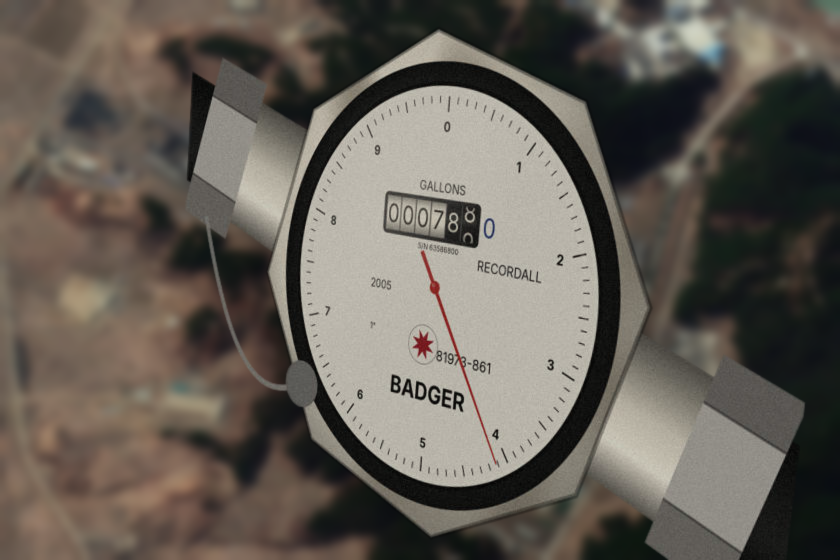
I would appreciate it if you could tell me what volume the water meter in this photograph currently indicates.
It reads 7884.1 gal
